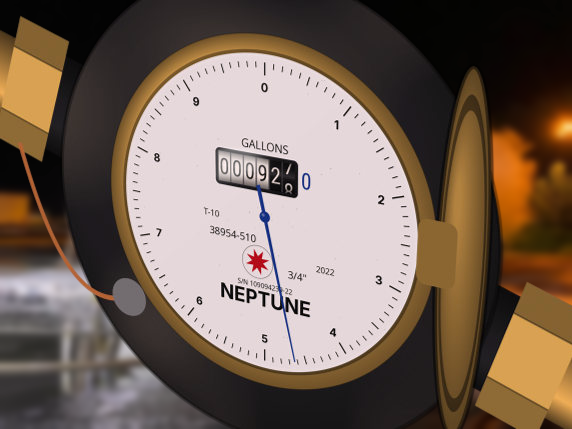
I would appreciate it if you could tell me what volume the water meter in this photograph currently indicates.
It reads 9274.6 gal
